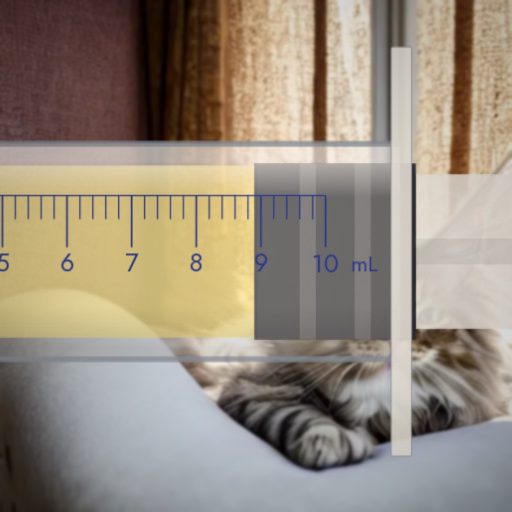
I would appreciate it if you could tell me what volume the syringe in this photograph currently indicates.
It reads 8.9 mL
